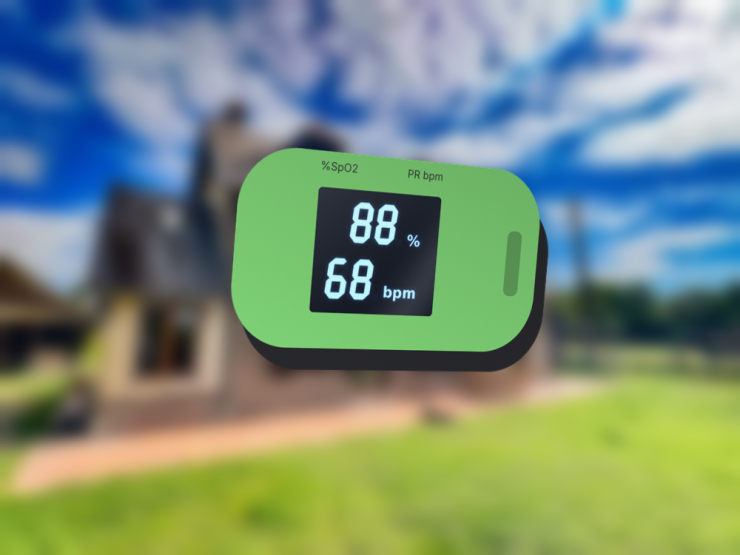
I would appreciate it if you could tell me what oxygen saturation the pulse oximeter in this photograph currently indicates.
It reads 88 %
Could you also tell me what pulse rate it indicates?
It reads 68 bpm
